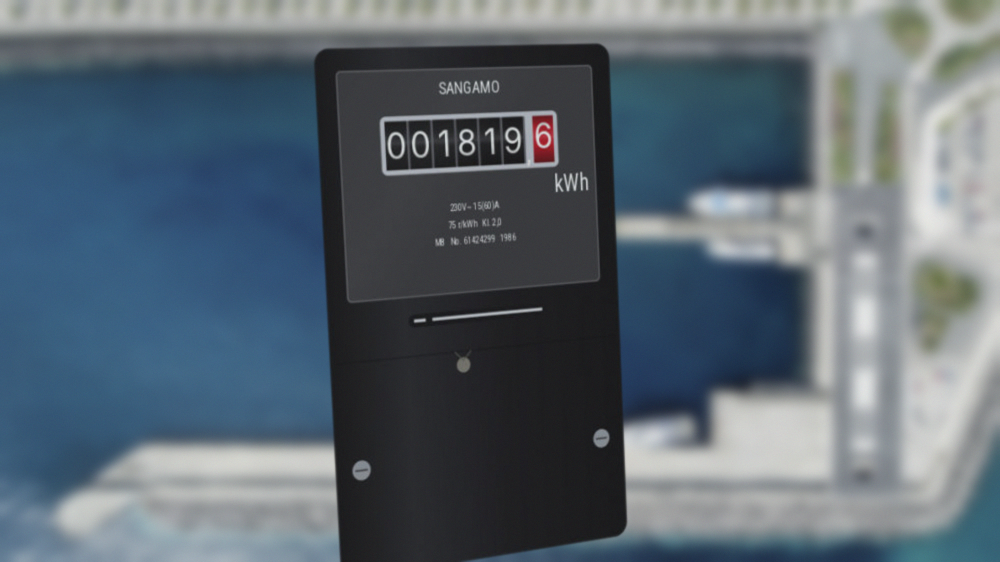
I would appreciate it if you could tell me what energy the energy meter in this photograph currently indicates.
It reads 1819.6 kWh
